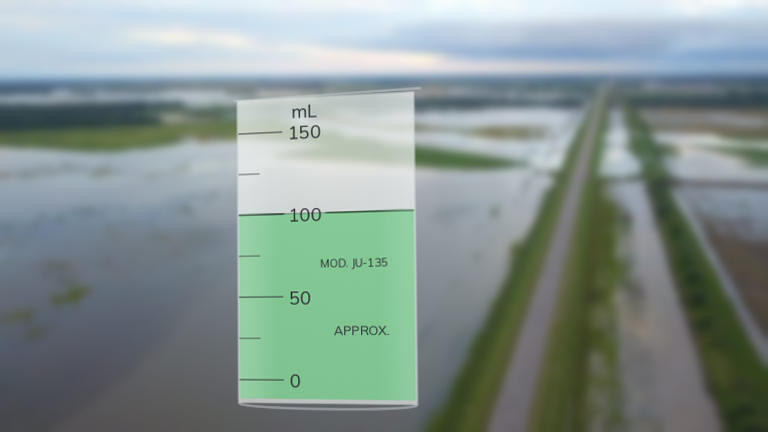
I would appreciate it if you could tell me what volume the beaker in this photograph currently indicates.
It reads 100 mL
